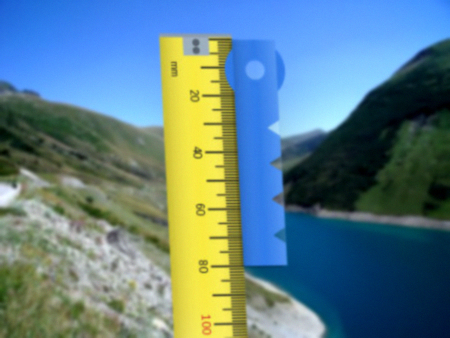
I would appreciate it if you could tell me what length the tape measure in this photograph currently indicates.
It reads 80 mm
